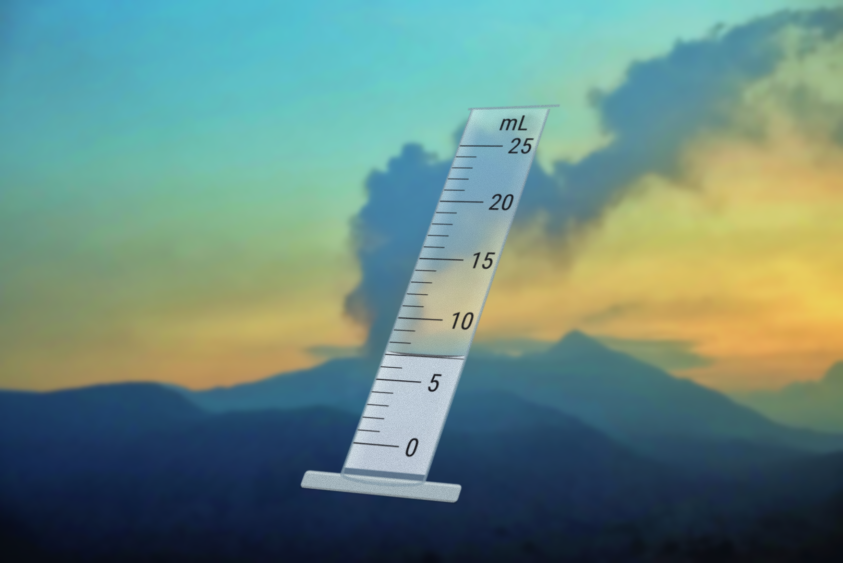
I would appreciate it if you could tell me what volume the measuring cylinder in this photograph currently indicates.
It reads 7 mL
